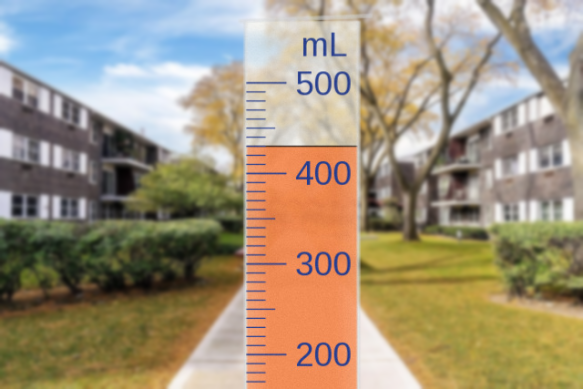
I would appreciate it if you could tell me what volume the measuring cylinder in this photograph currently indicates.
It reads 430 mL
